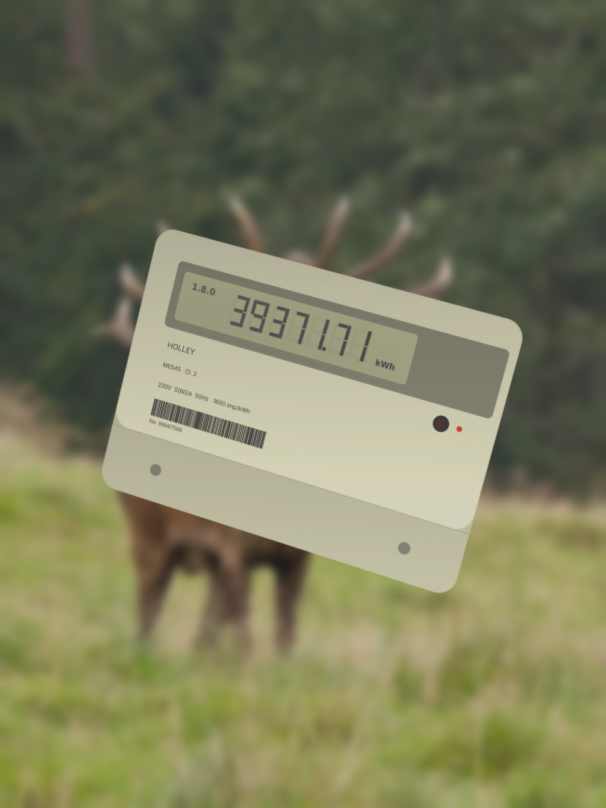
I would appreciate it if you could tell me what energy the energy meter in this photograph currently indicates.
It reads 39371.71 kWh
